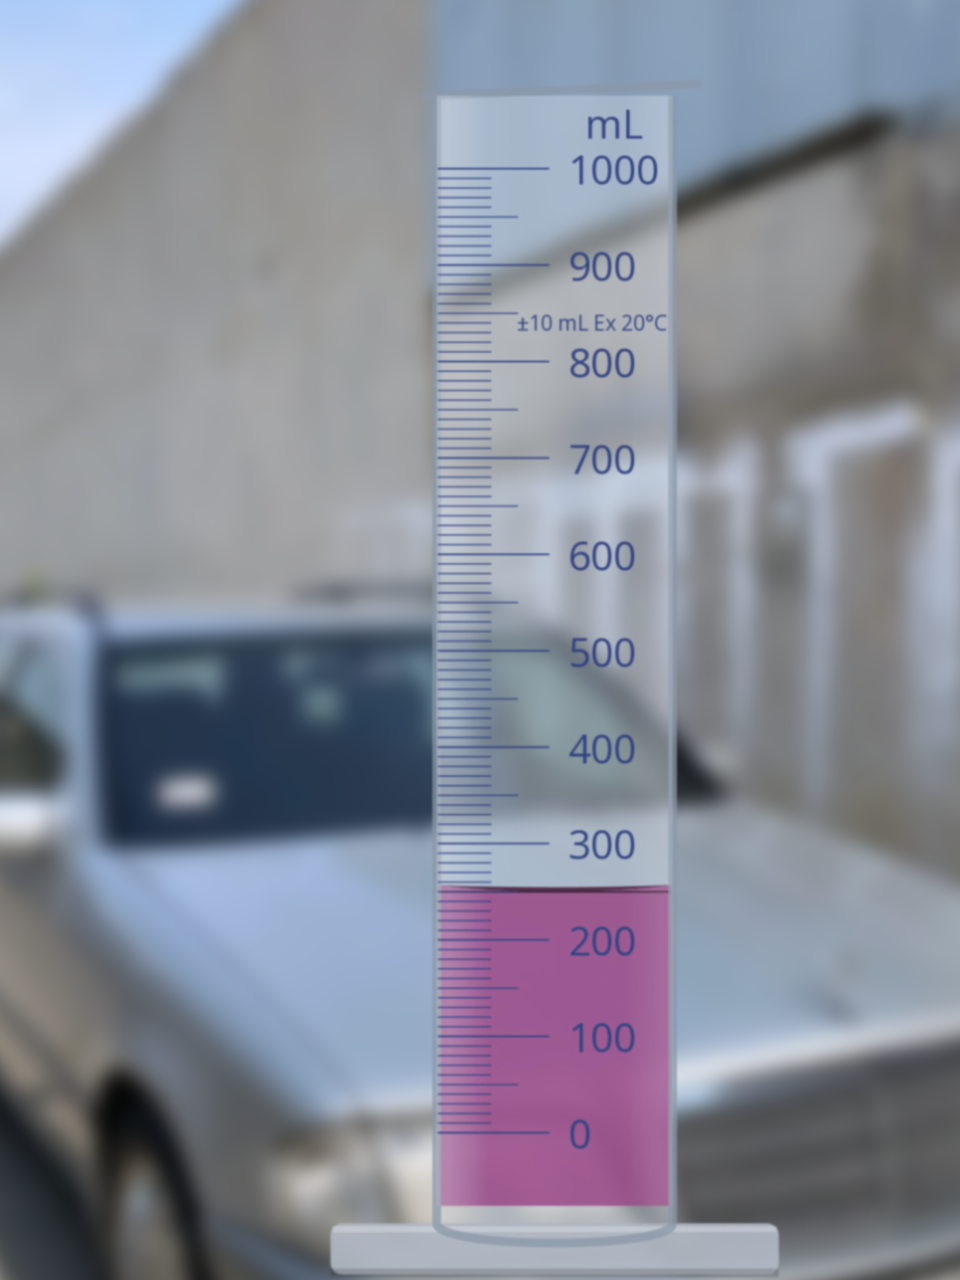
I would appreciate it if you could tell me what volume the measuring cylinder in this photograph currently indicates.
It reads 250 mL
